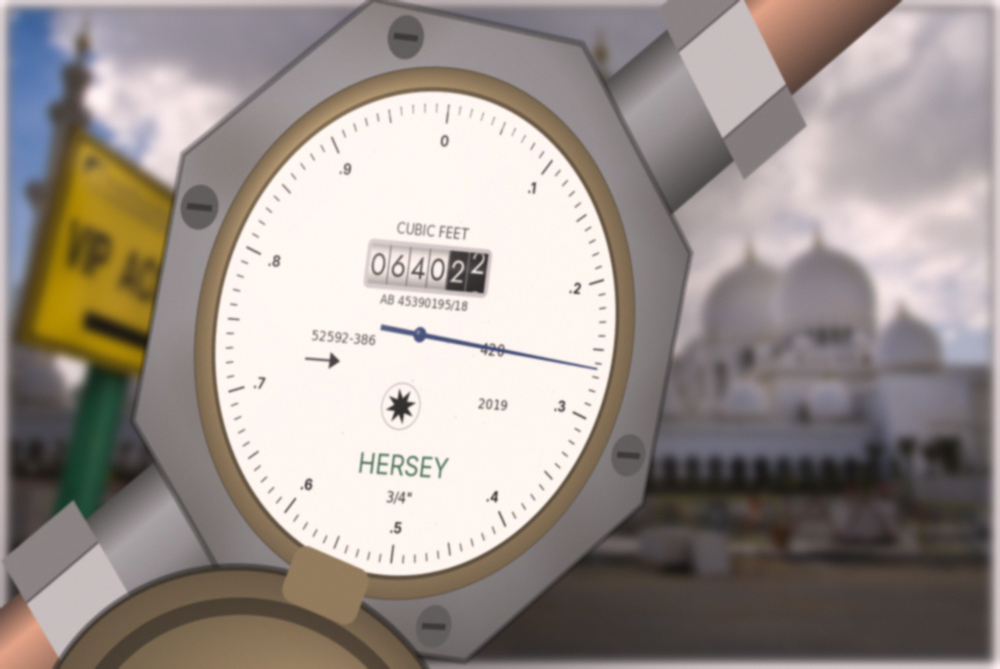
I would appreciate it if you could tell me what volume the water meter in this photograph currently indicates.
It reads 64022.26 ft³
